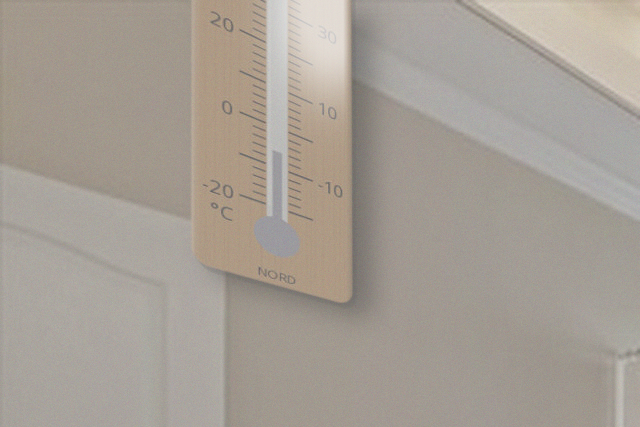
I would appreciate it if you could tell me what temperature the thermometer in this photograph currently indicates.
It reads -6 °C
